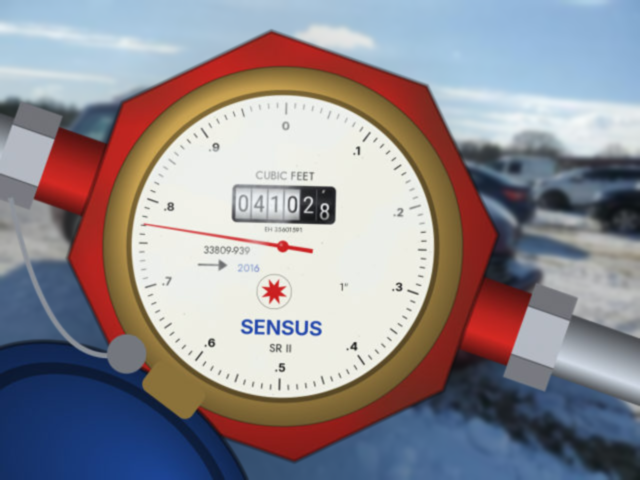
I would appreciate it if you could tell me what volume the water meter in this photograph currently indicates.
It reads 41027.77 ft³
